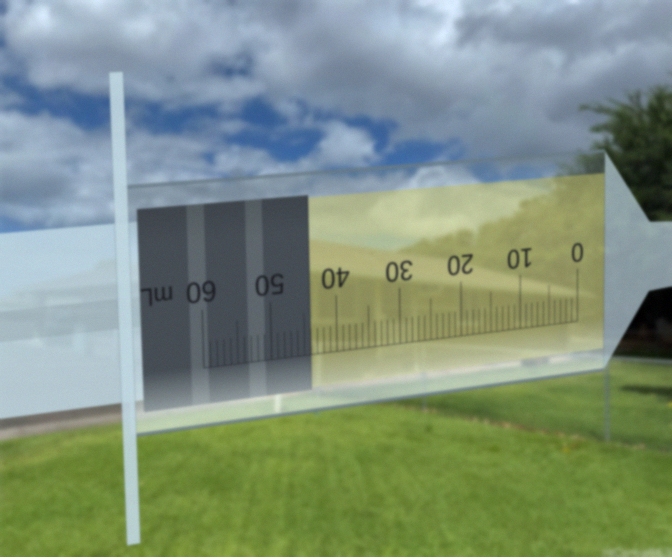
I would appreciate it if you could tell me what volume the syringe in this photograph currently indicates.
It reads 44 mL
